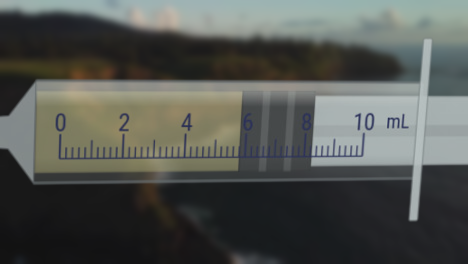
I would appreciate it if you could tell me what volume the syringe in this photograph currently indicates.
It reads 5.8 mL
